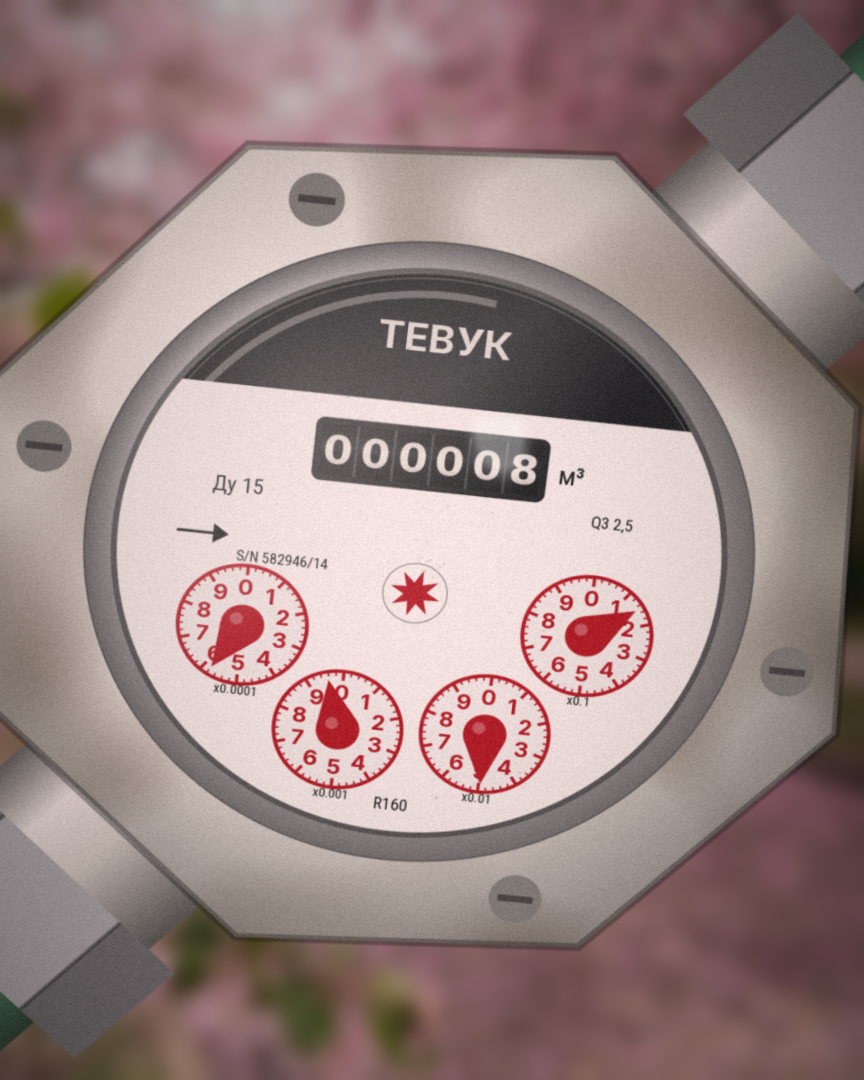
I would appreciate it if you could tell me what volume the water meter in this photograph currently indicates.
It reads 8.1495 m³
